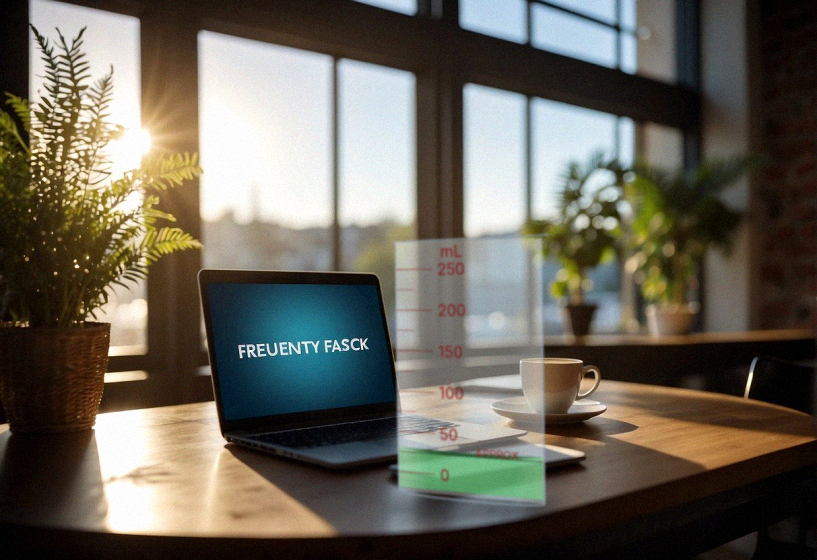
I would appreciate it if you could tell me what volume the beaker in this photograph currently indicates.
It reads 25 mL
